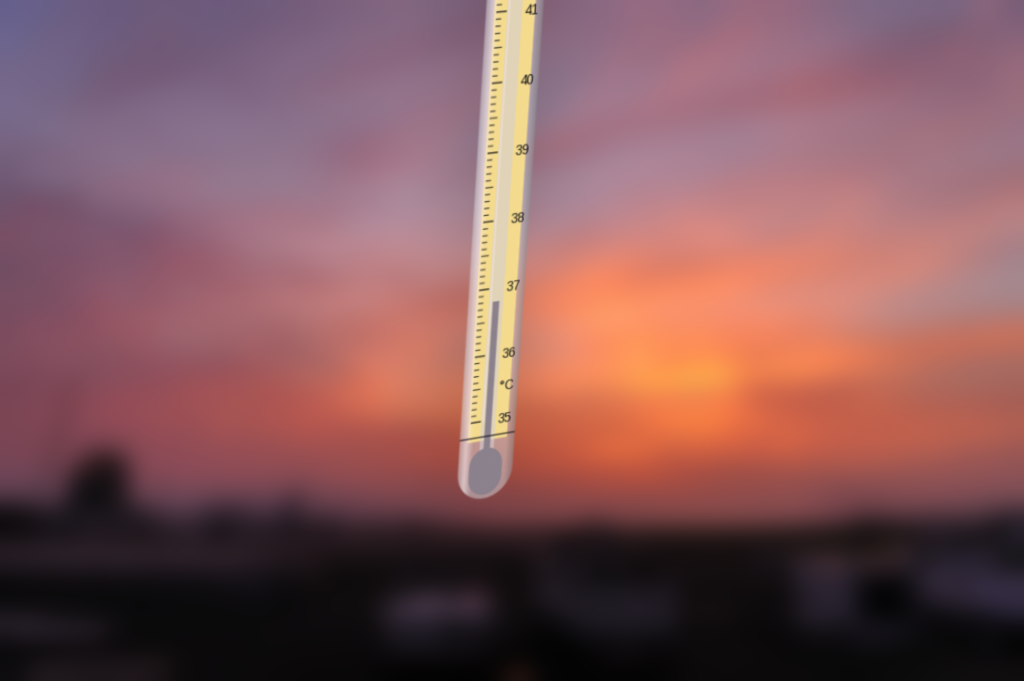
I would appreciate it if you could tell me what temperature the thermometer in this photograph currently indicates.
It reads 36.8 °C
